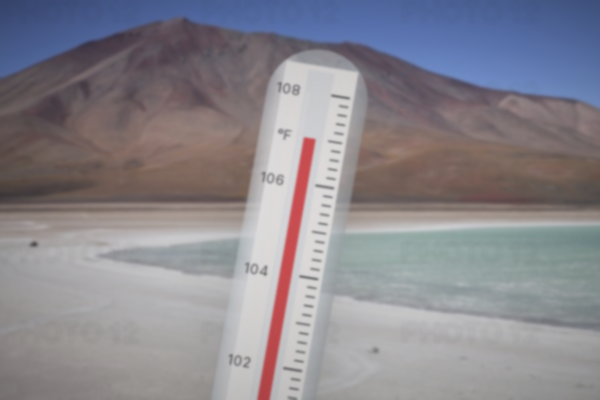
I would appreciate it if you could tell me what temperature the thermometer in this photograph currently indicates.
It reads 107 °F
